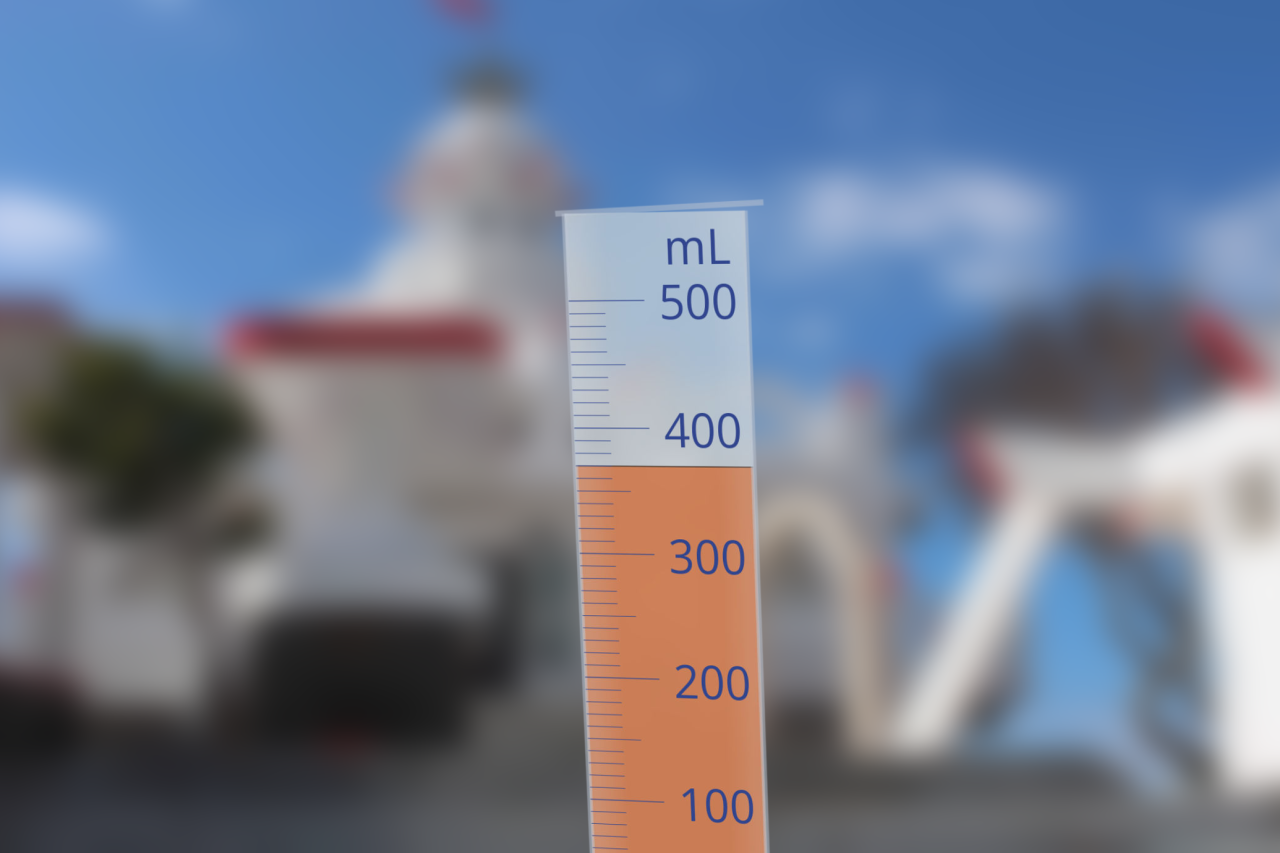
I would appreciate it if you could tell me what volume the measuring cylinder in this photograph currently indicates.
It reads 370 mL
